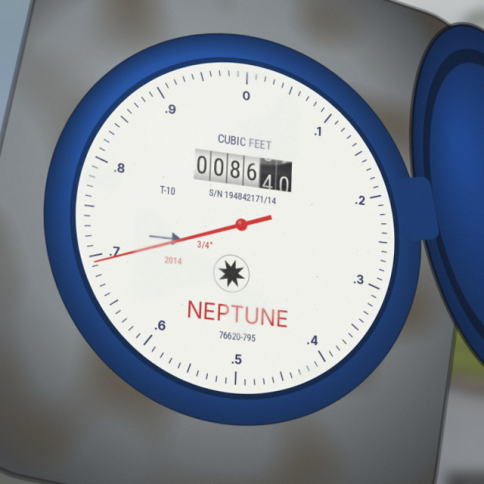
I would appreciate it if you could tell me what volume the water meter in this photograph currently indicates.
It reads 8639.69 ft³
